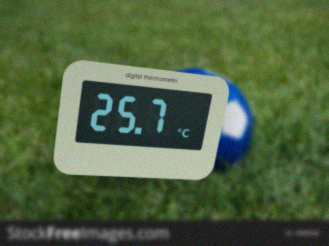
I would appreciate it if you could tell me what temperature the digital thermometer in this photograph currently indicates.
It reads 25.7 °C
